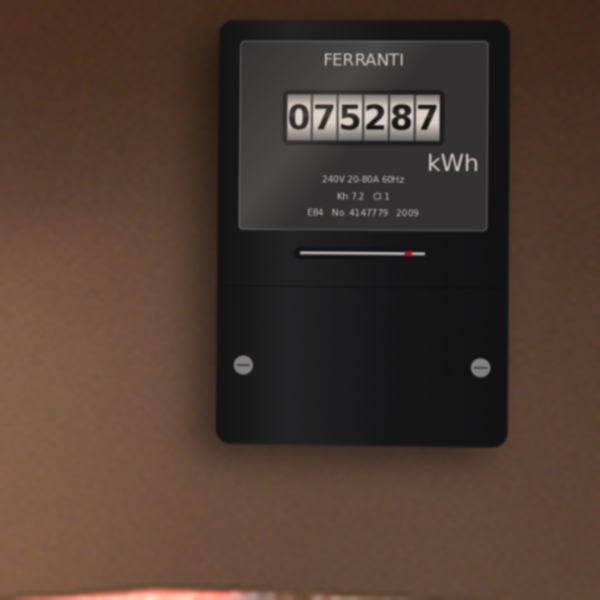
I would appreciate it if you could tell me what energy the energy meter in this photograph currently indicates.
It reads 75287 kWh
